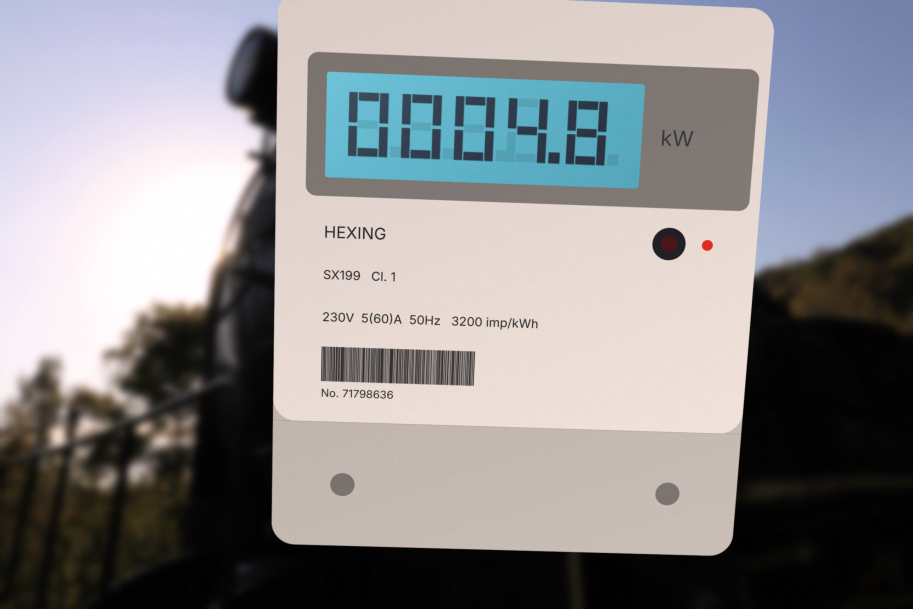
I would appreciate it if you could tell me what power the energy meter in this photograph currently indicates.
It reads 4.8 kW
